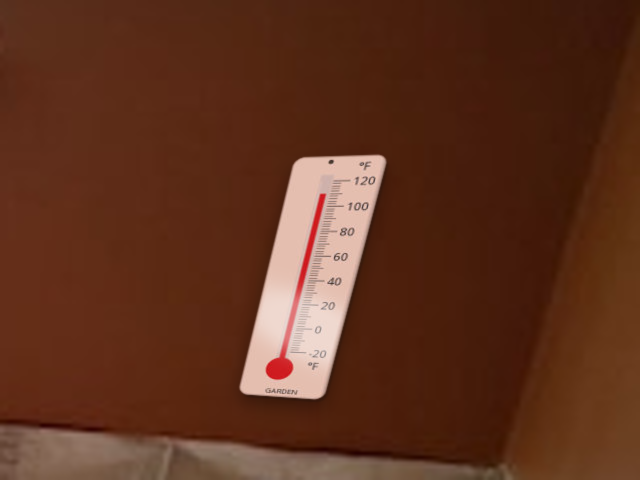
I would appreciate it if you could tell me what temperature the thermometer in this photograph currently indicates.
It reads 110 °F
